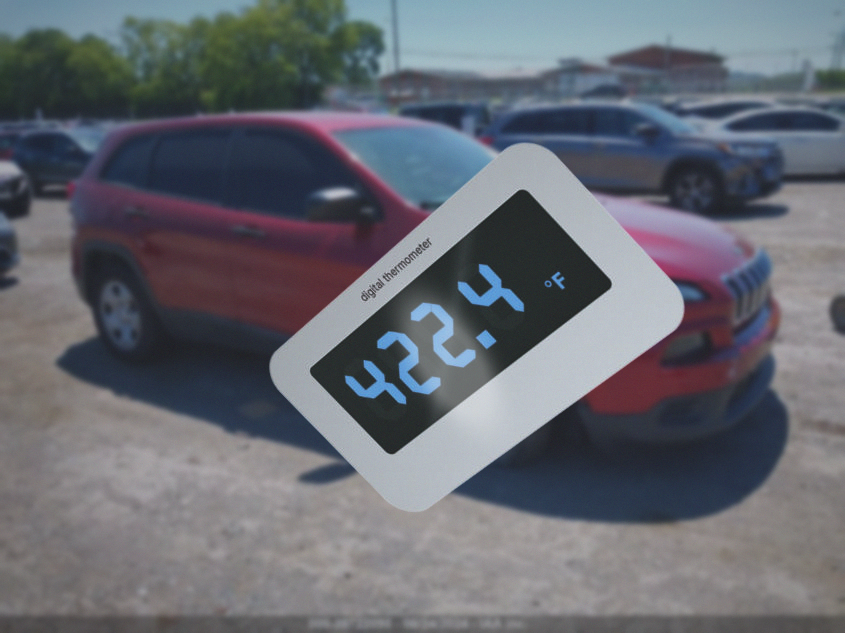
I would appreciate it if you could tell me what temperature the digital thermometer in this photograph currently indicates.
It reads 422.4 °F
